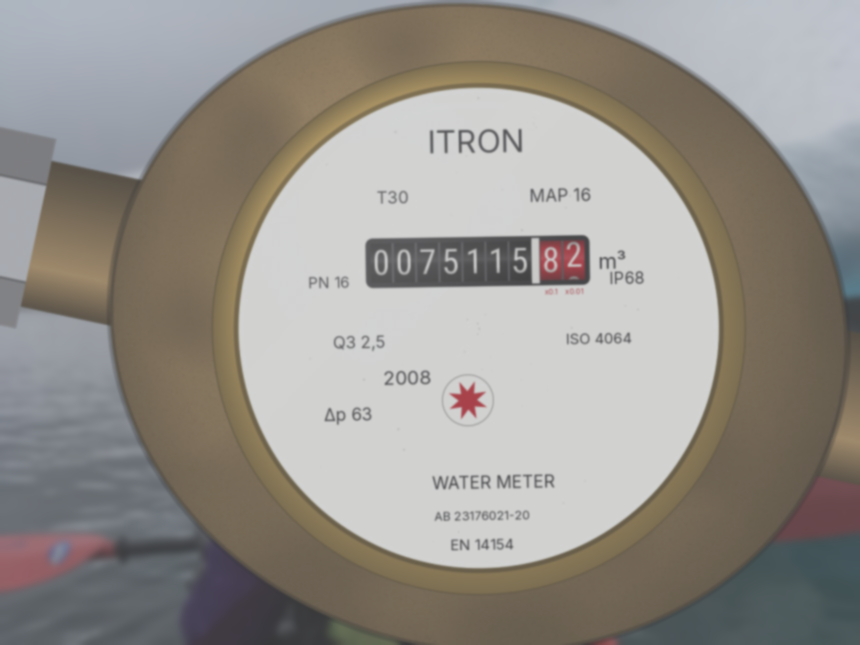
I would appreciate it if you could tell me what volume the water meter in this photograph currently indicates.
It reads 75115.82 m³
